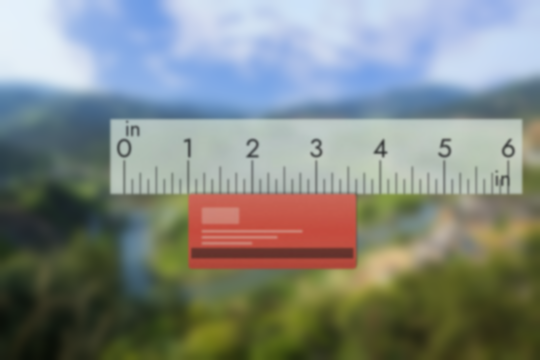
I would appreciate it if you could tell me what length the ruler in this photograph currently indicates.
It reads 2.625 in
